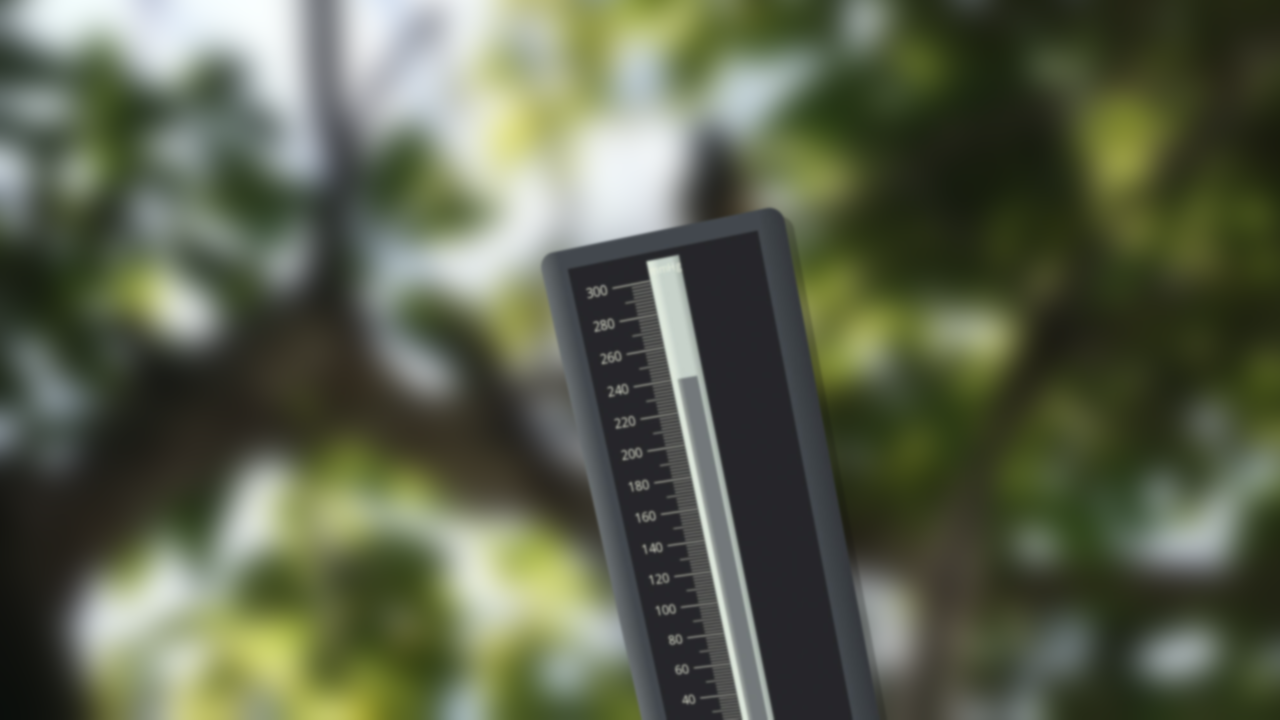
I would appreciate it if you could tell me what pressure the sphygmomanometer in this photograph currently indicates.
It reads 240 mmHg
